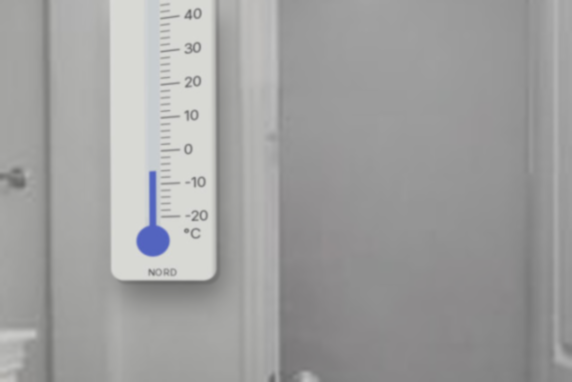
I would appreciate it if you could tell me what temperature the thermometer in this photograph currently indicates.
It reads -6 °C
